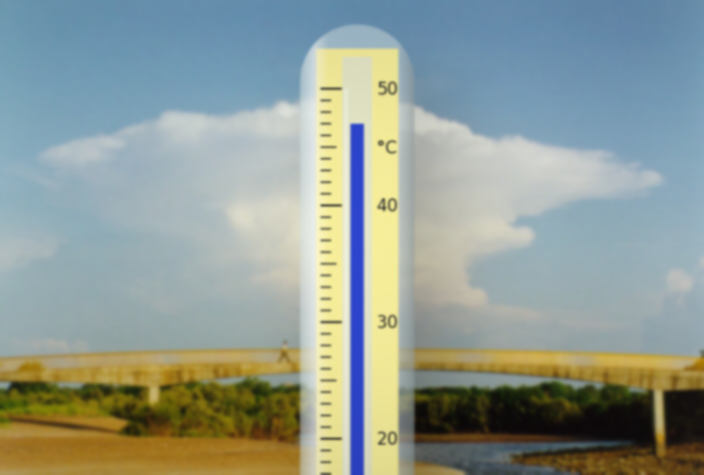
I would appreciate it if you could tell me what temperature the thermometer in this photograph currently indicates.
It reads 47 °C
